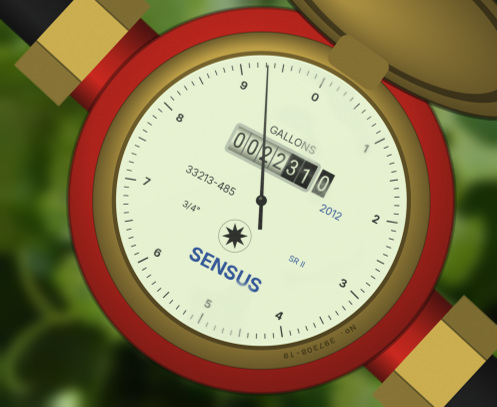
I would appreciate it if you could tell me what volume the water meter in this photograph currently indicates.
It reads 22309.3 gal
